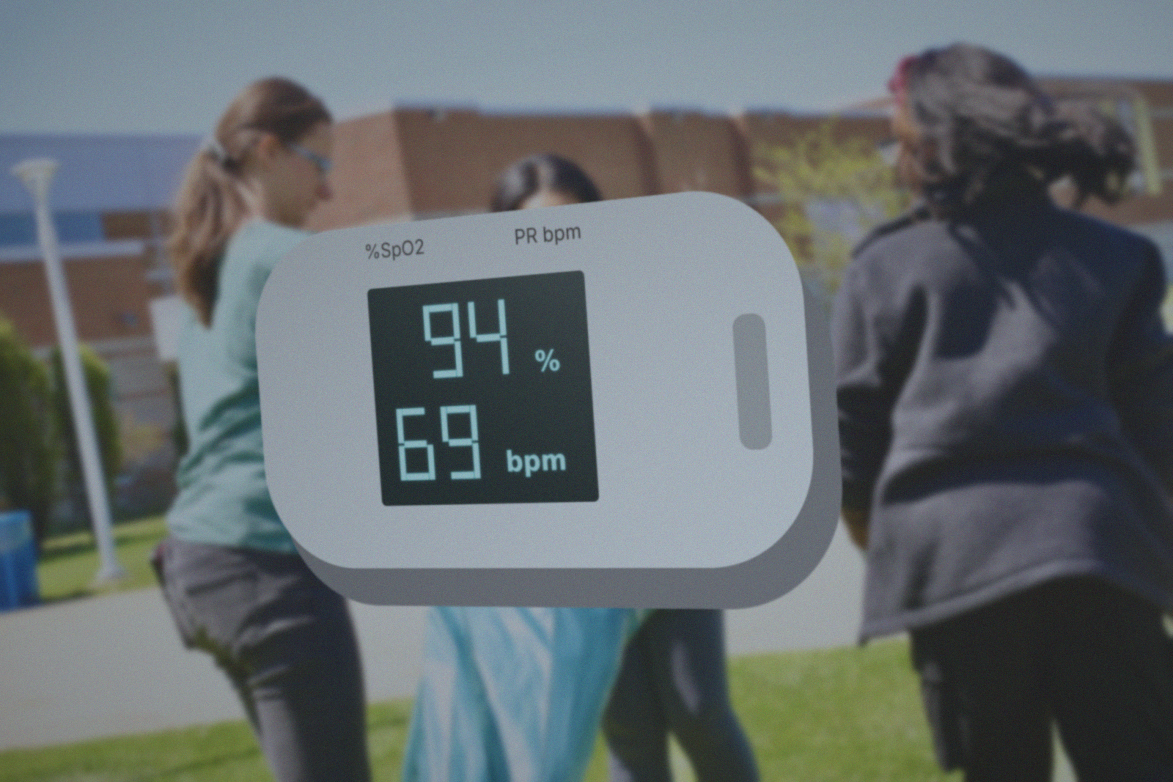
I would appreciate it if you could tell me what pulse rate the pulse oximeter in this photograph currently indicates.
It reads 69 bpm
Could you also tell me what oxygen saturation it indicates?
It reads 94 %
